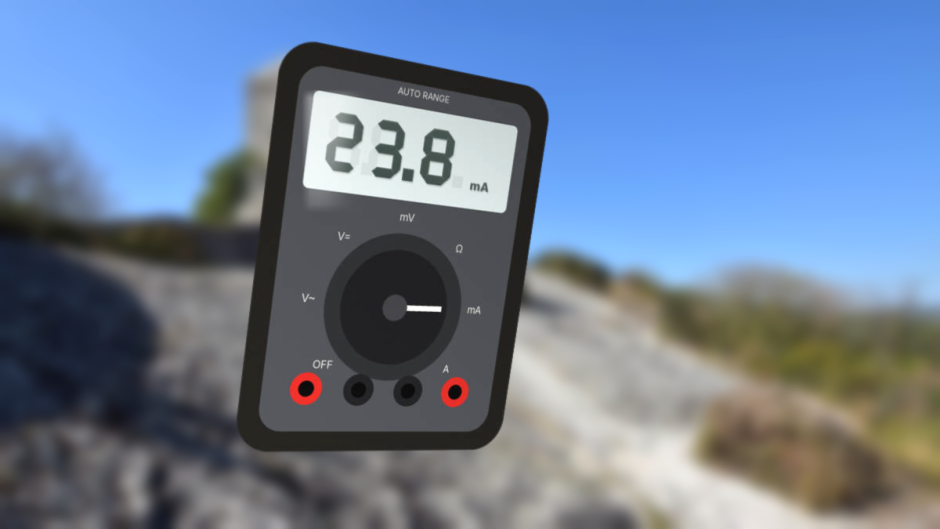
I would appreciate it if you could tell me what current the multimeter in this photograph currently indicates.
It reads 23.8 mA
